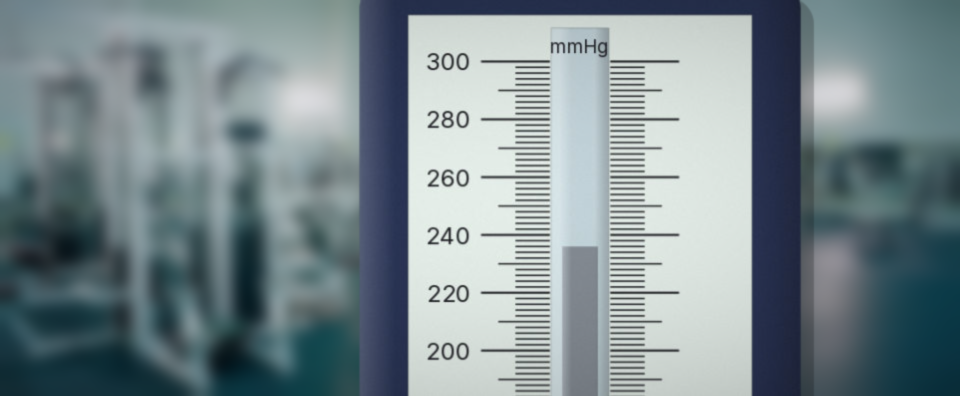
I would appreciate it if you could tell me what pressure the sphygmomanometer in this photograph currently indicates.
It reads 236 mmHg
